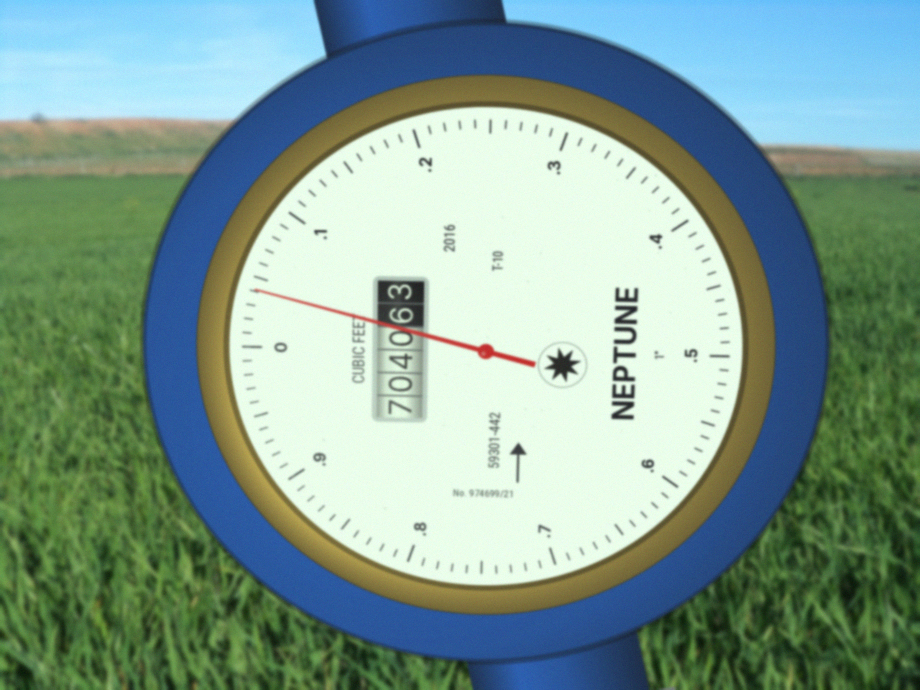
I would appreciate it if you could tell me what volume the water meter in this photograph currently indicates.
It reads 704063.04 ft³
